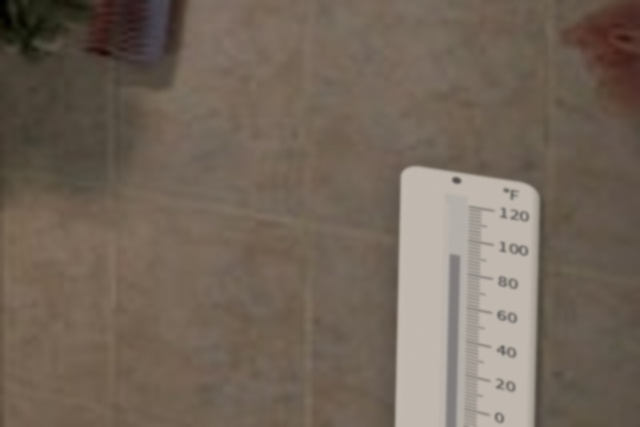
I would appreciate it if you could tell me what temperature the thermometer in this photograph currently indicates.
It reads 90 °F
